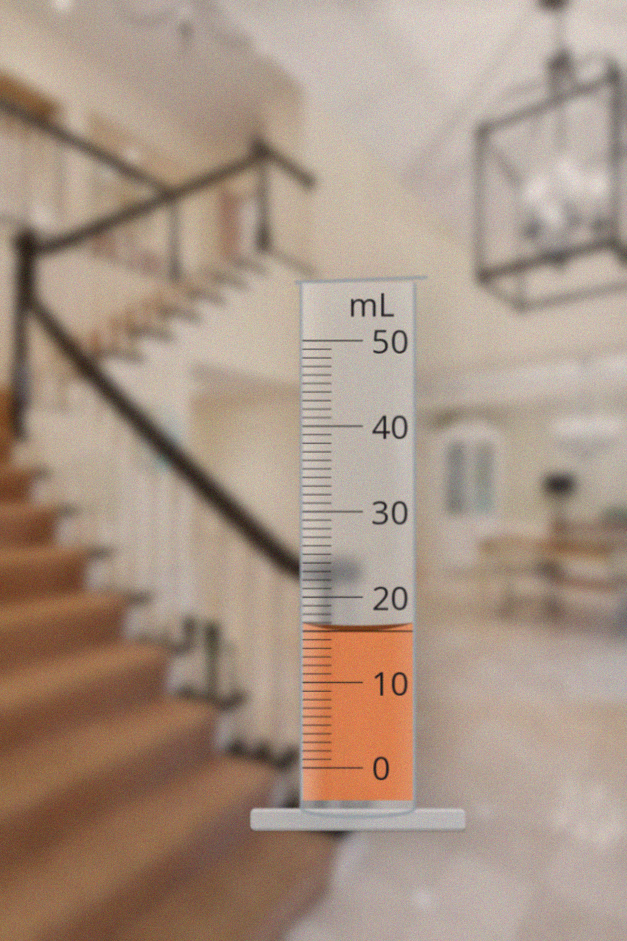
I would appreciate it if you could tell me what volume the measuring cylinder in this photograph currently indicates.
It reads 16 mL
